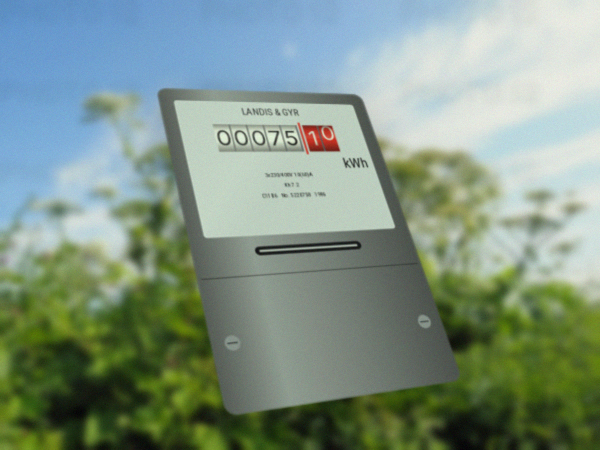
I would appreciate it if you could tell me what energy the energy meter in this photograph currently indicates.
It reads 75.10 kWh
